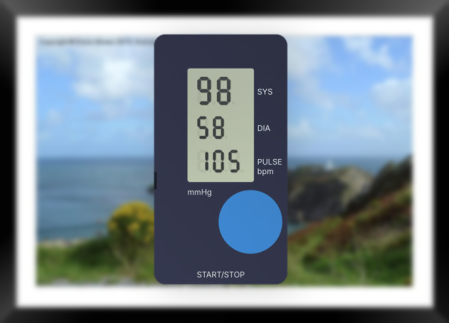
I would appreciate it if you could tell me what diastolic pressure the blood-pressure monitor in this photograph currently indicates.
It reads 58 mmHg
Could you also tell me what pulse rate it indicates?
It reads 105 bpm
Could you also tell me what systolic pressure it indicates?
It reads 98 mmHg
